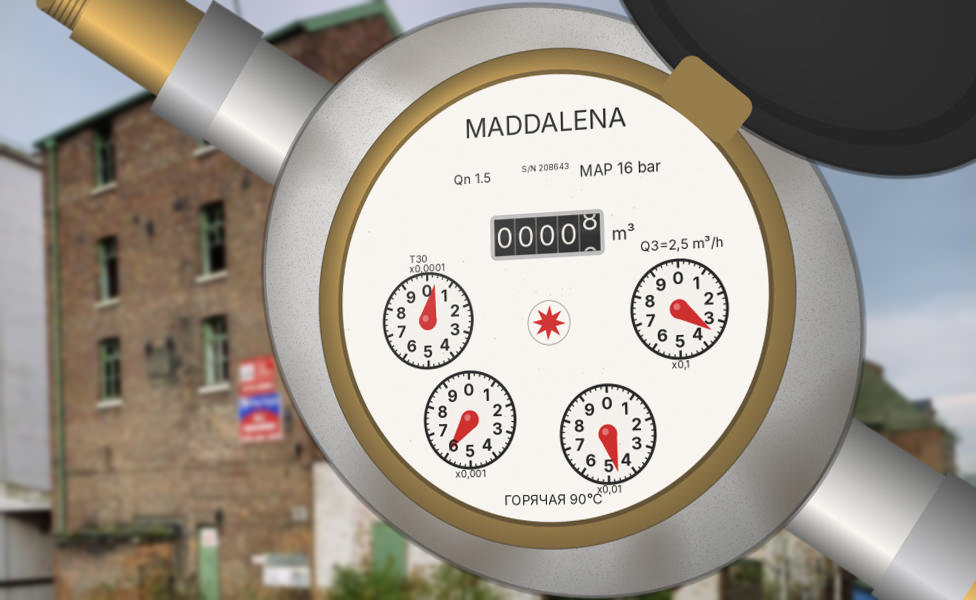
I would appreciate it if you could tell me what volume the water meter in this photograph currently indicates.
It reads 8.3460 m³
